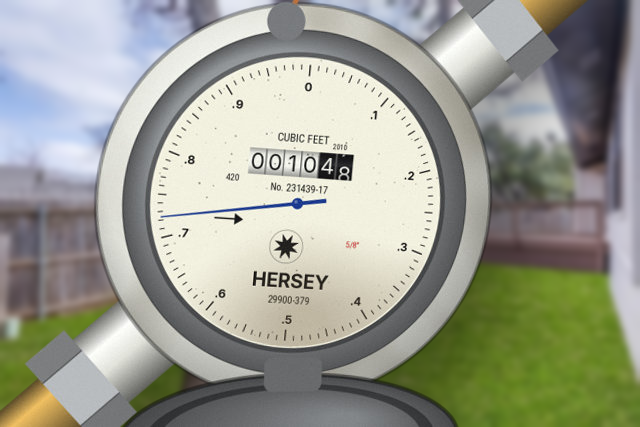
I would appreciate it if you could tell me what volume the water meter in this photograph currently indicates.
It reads 1047.72 ft³
